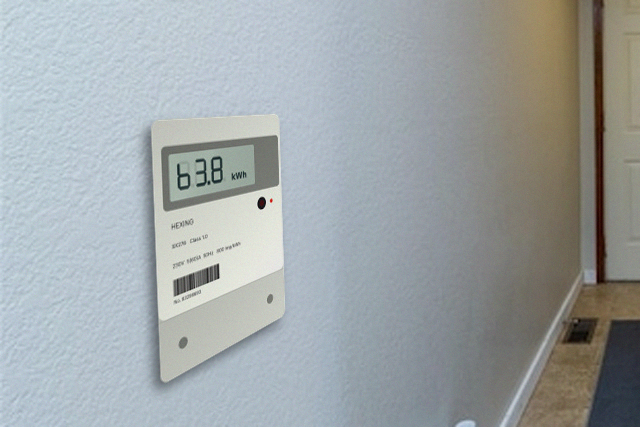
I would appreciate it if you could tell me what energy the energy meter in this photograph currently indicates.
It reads 63.8 kWh
